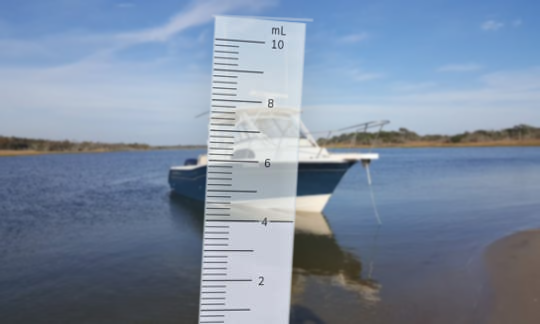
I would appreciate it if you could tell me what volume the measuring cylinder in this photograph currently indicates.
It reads 4 mL
